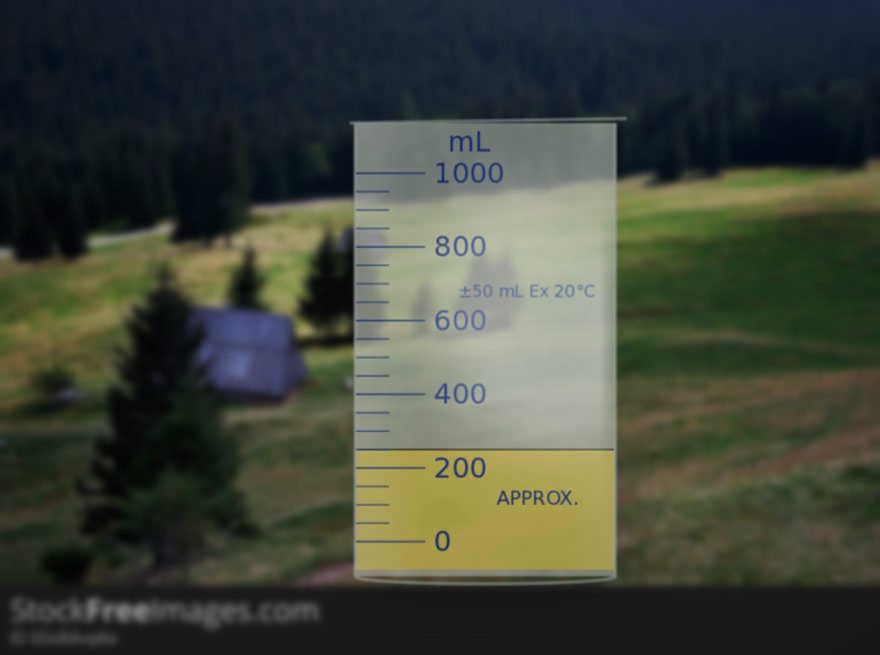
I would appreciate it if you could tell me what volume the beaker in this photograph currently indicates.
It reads 250 mL
